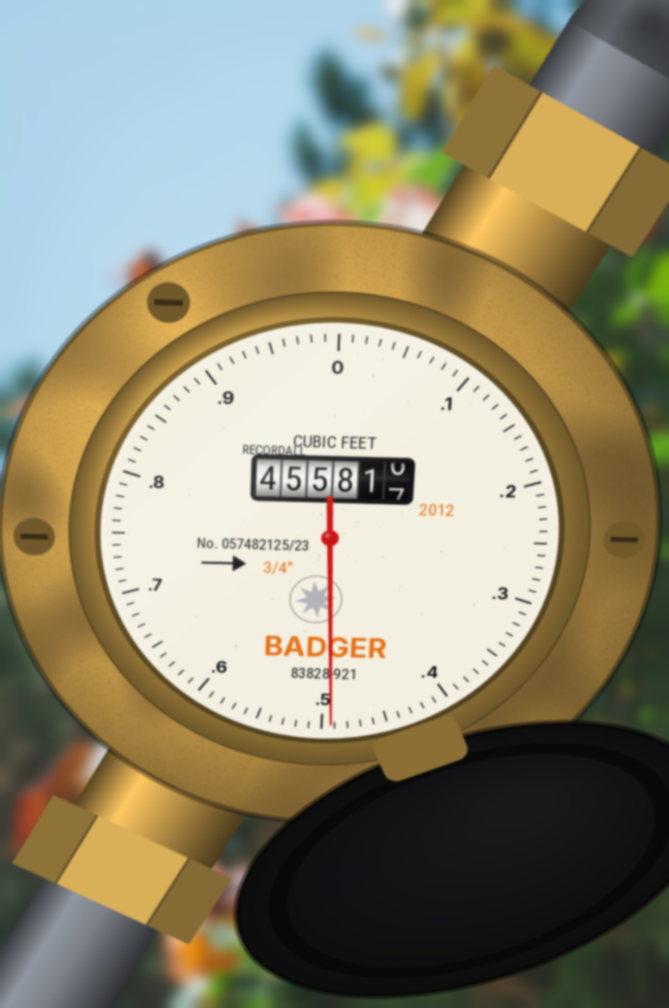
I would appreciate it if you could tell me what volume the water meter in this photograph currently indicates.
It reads 455816.49 ft³
